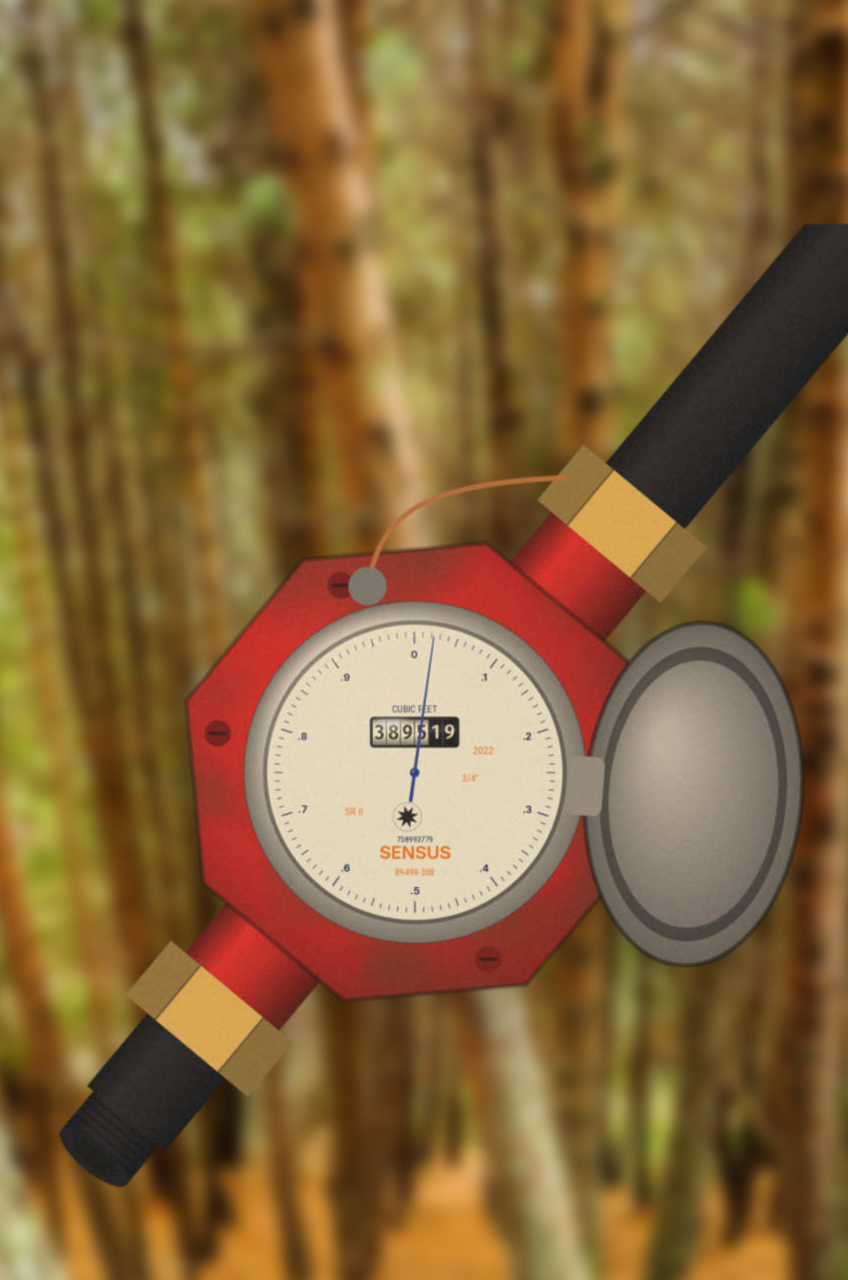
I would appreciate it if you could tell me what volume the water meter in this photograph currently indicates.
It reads 389519.02 ft³
